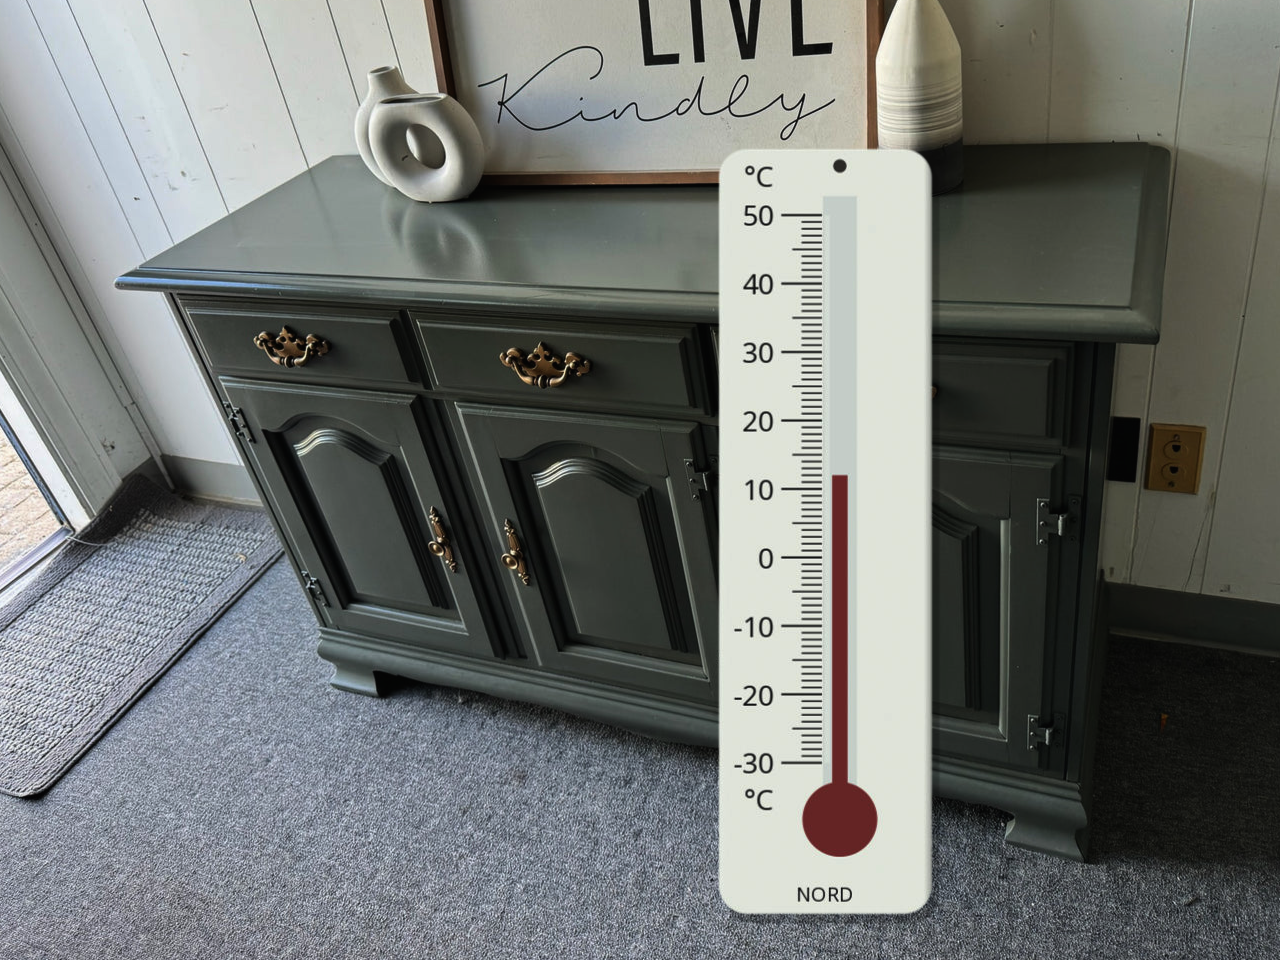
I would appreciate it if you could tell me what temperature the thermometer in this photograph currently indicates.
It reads 12 °C
